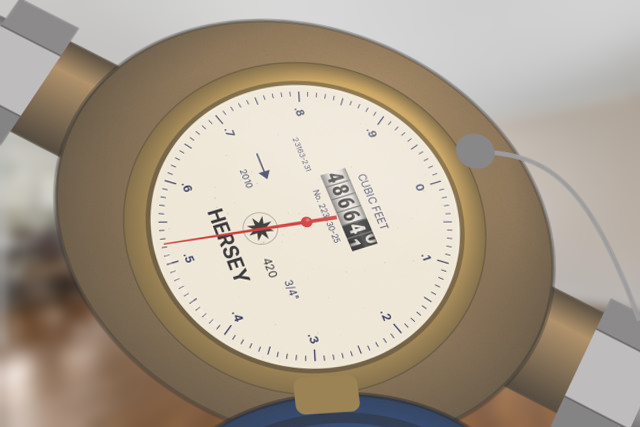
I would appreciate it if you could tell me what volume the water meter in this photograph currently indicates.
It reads 486640.52 ft³
